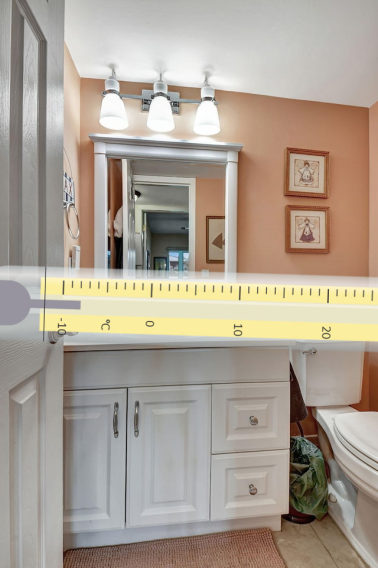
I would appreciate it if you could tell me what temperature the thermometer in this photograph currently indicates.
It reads -8 °C
